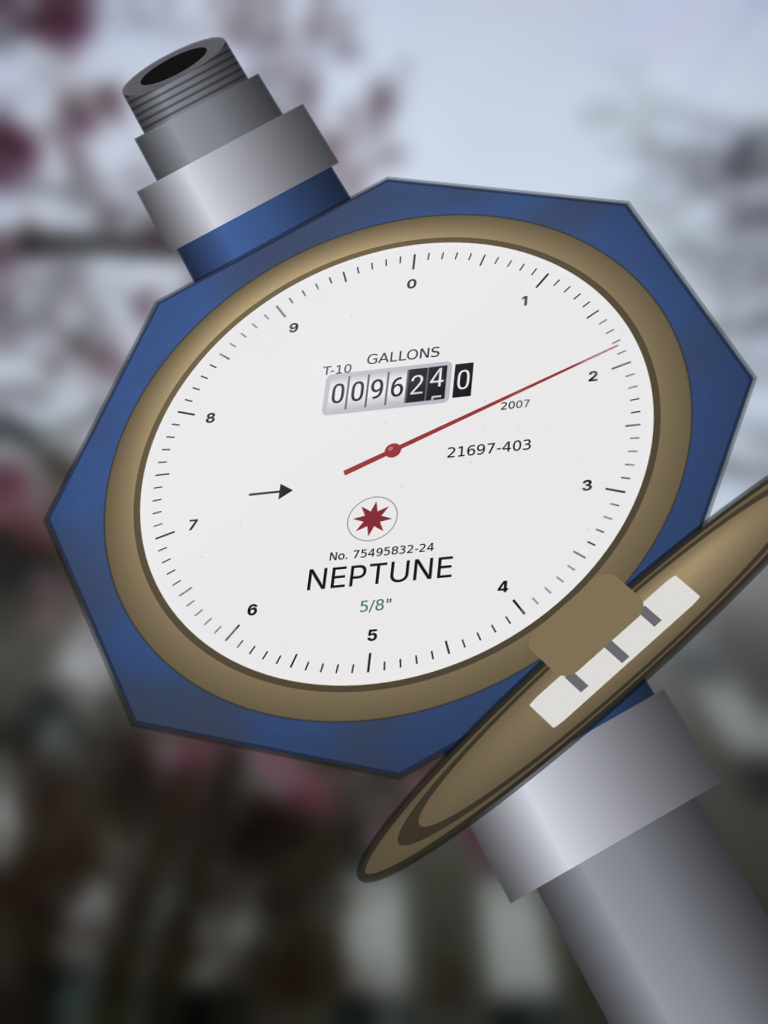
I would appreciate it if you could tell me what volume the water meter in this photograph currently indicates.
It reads 96241.8 gal
